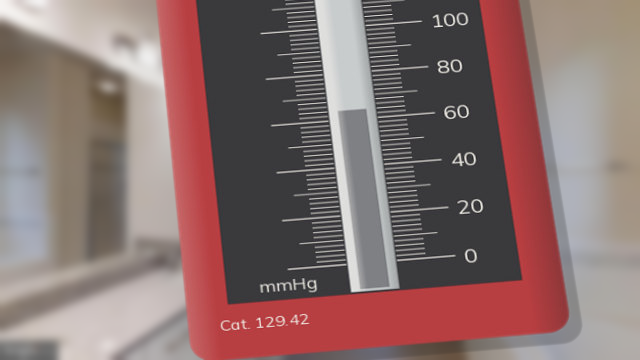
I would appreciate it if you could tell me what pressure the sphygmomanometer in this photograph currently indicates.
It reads 64 mmHg
